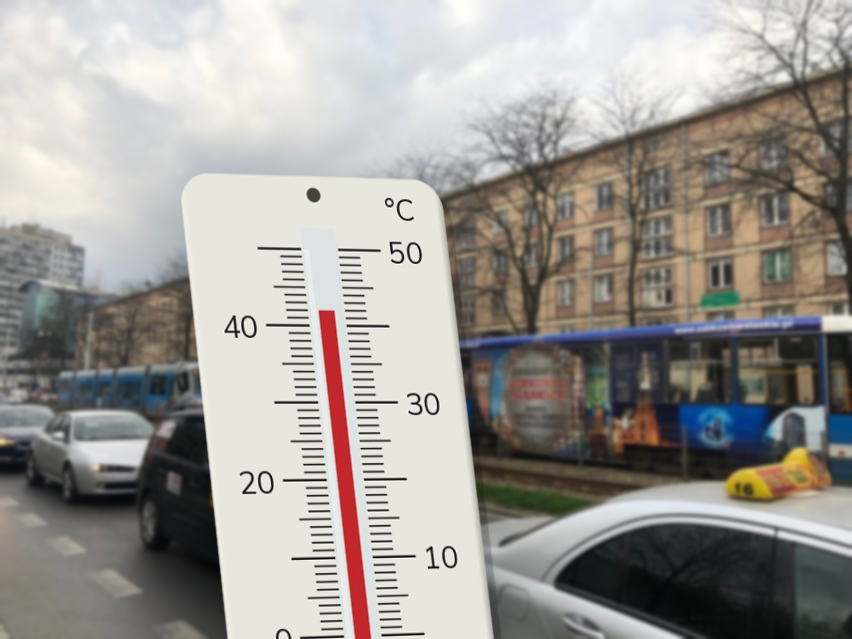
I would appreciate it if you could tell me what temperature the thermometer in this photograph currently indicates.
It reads 42 °C
